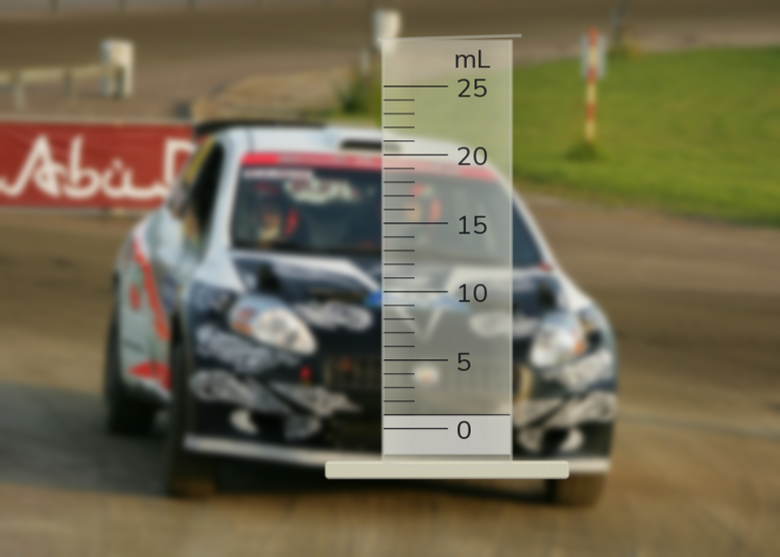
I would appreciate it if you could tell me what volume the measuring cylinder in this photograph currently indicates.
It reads 1 mL
